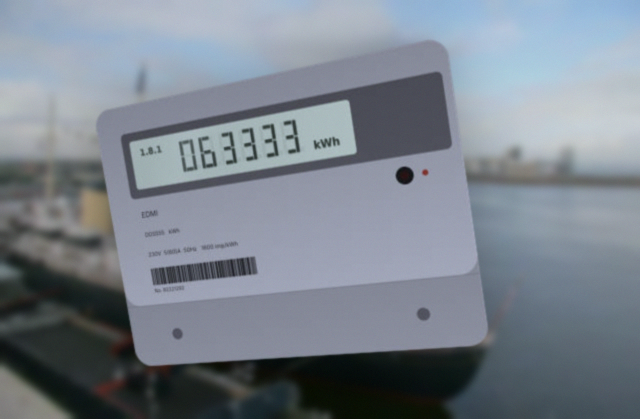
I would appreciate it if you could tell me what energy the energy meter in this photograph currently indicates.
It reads 63333 kWh
